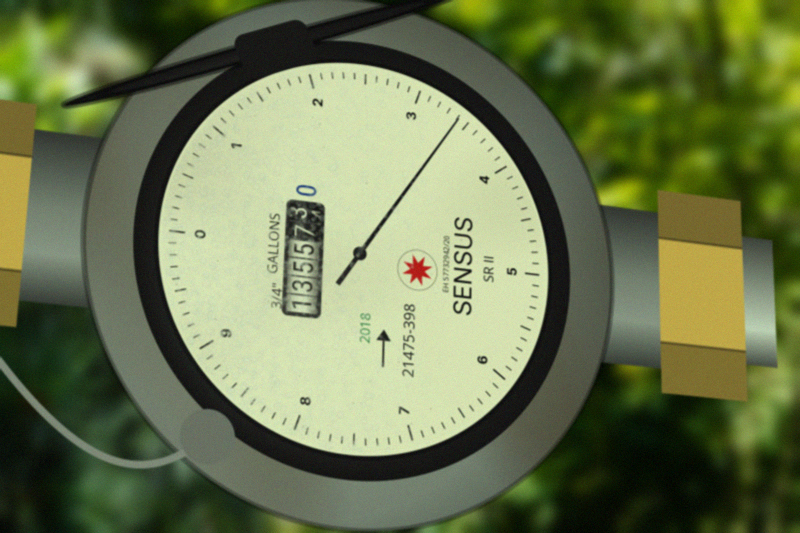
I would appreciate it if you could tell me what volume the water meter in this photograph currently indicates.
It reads 1355733.4 gal
